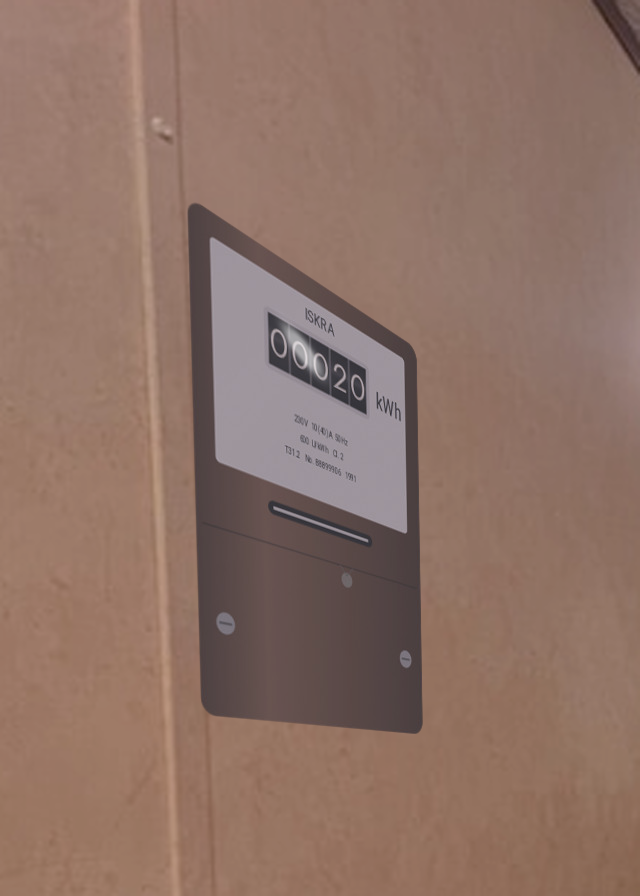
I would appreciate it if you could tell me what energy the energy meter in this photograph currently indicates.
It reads 20 kWh
